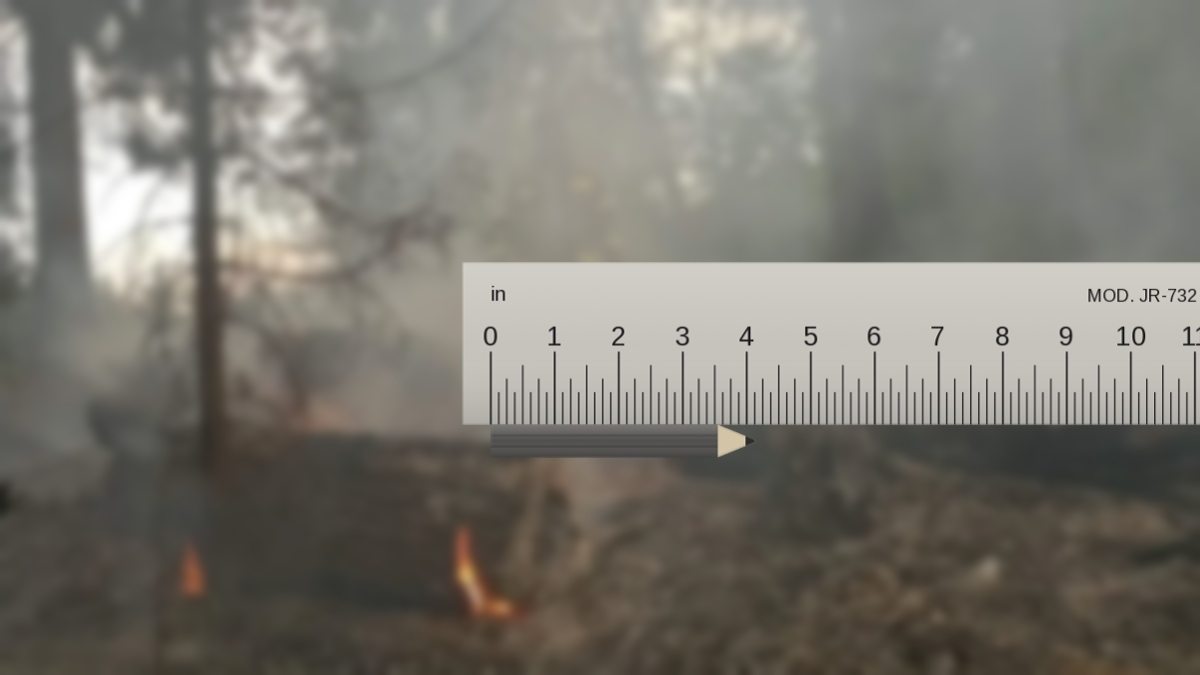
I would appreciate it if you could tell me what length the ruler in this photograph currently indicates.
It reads 4.125 in
